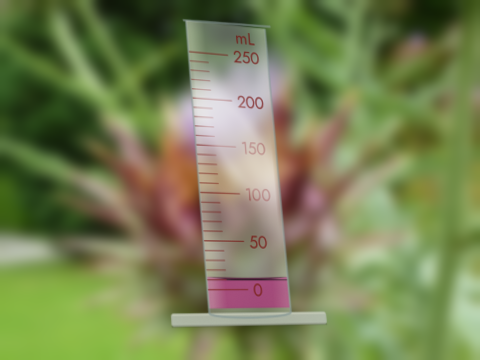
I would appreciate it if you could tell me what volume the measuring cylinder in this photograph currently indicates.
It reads 10 mL
